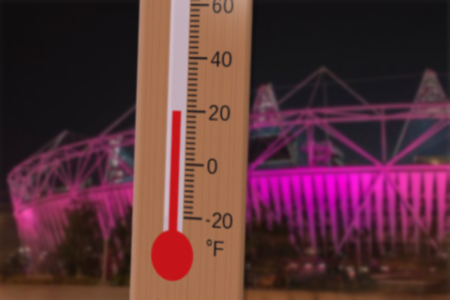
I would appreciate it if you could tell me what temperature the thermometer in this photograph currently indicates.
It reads 20 °F
